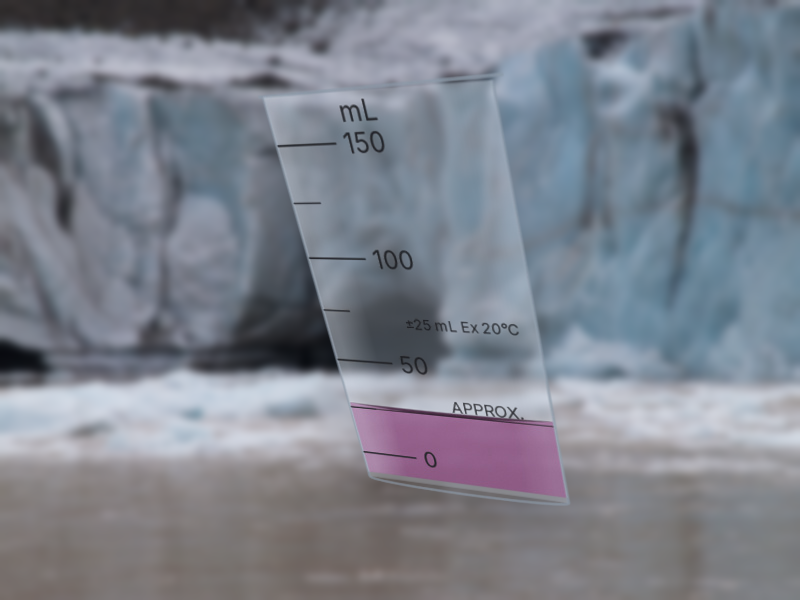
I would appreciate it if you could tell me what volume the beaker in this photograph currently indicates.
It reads 25 mL
